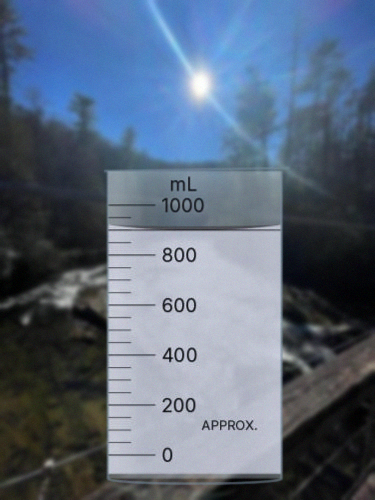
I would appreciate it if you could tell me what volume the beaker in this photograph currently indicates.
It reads 900 mL
